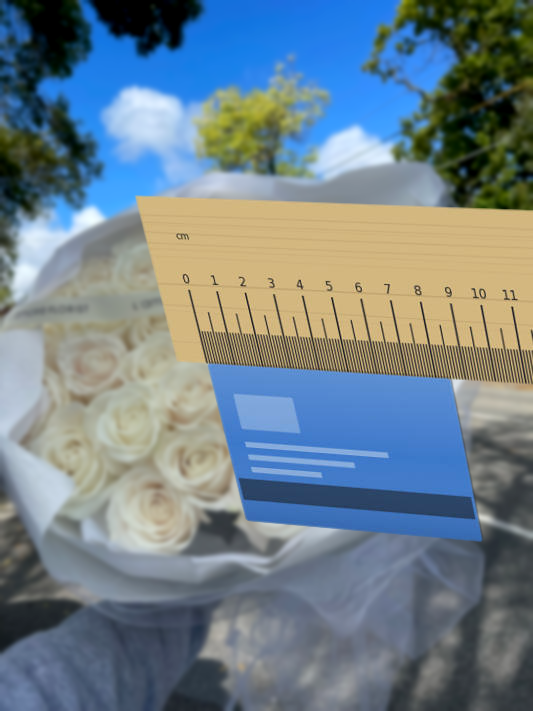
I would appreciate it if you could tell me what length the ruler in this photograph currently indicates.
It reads 8.5 cm
